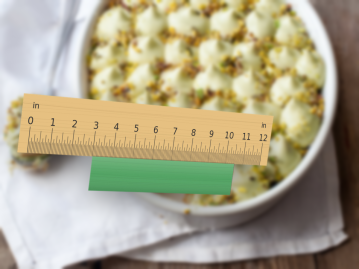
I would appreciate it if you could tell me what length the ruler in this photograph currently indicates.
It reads 7.5 in
